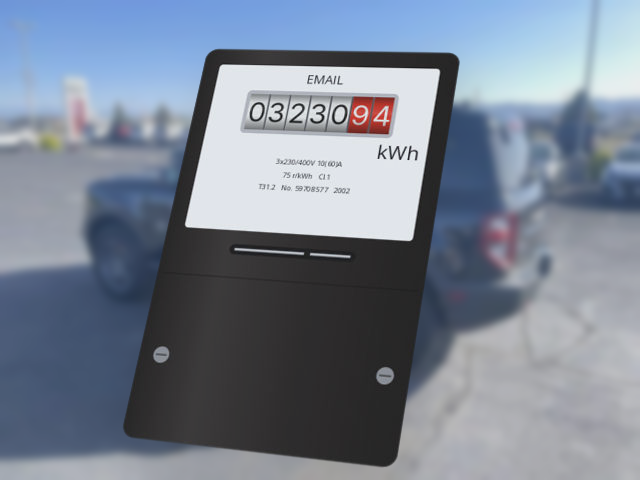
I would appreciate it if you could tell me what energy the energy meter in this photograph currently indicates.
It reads 3230.94 kWh
